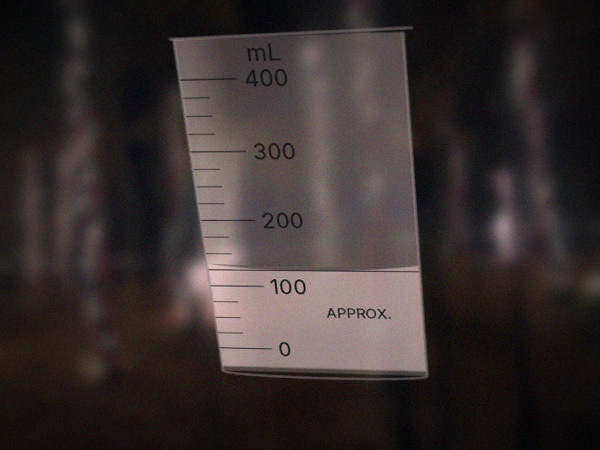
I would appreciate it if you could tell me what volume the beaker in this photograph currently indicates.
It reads 125 mL
